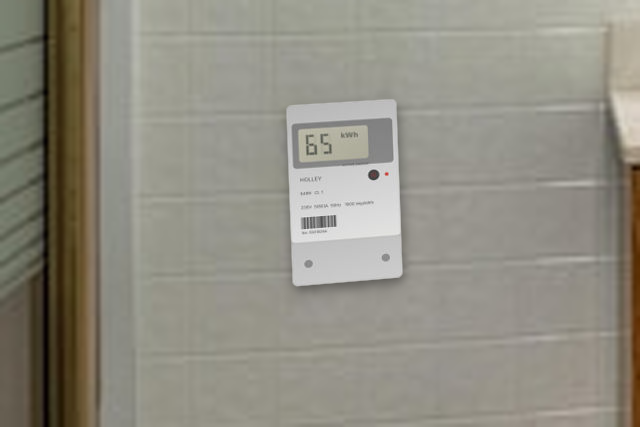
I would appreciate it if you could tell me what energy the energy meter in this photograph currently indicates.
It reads 65 kWh
